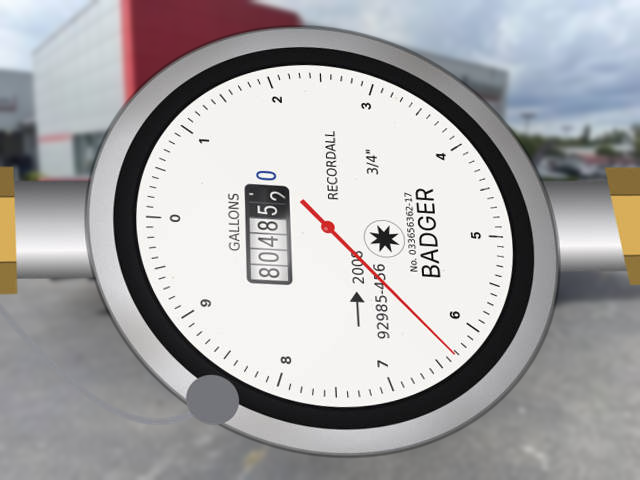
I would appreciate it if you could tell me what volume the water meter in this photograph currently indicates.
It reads 8048516.3 gal
